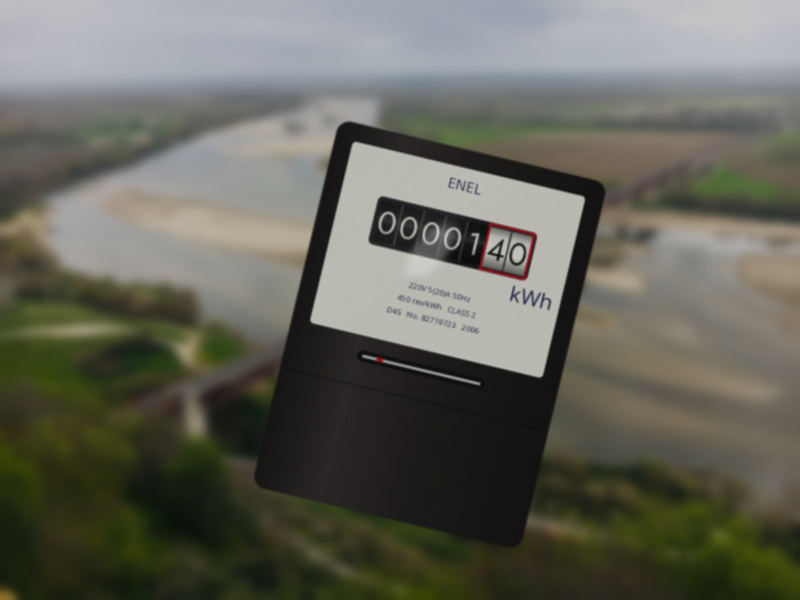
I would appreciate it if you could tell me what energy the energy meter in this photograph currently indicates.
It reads 1.40 kWh
